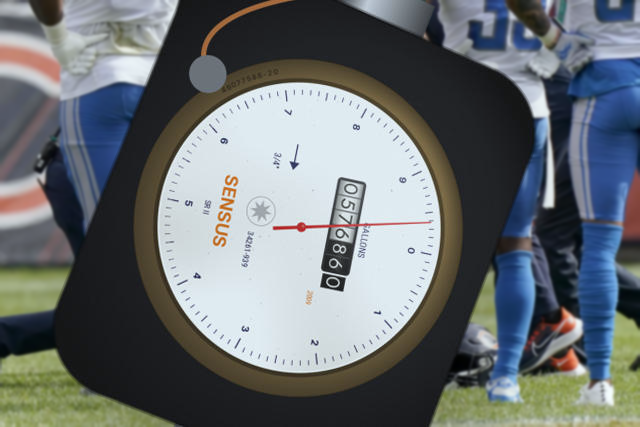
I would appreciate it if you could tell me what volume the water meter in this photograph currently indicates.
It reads 576859.6 gal
